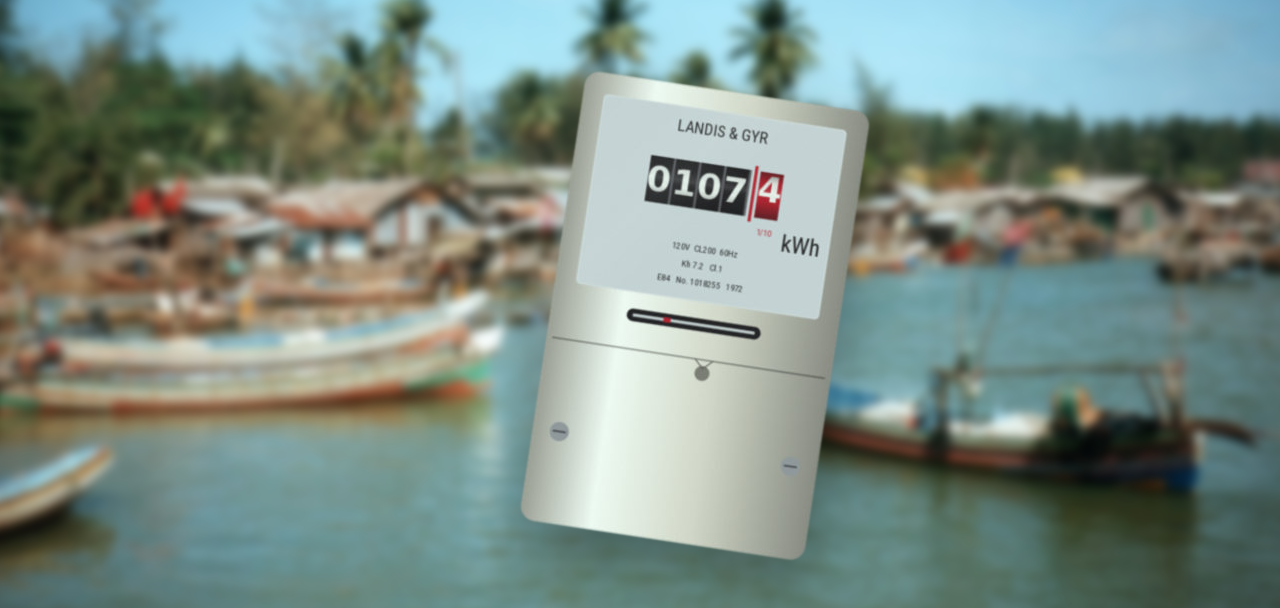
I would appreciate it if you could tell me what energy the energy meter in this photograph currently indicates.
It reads 107.4 kWh
